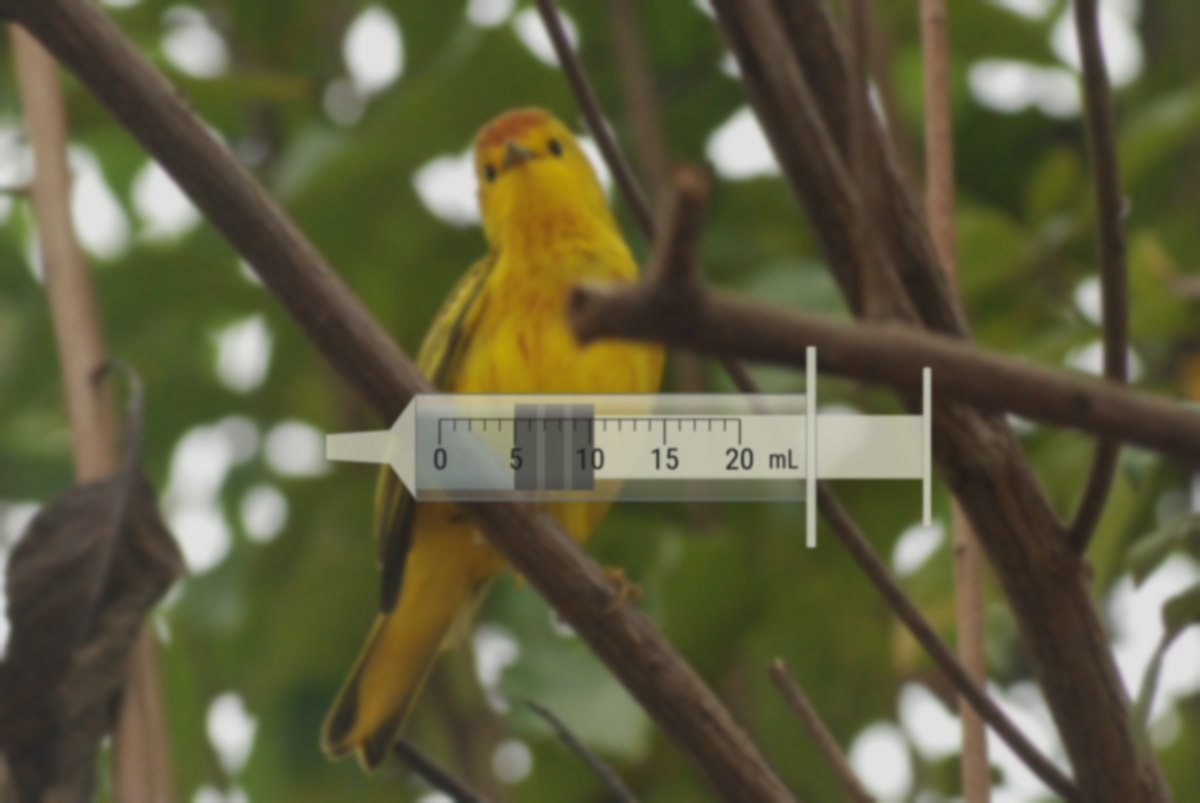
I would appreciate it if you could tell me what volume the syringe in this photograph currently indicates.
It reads 5 mL
